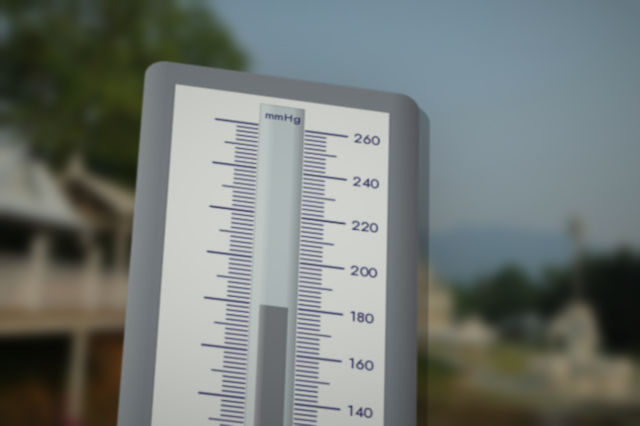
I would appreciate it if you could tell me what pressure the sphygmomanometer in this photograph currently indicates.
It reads 180 mmHg
